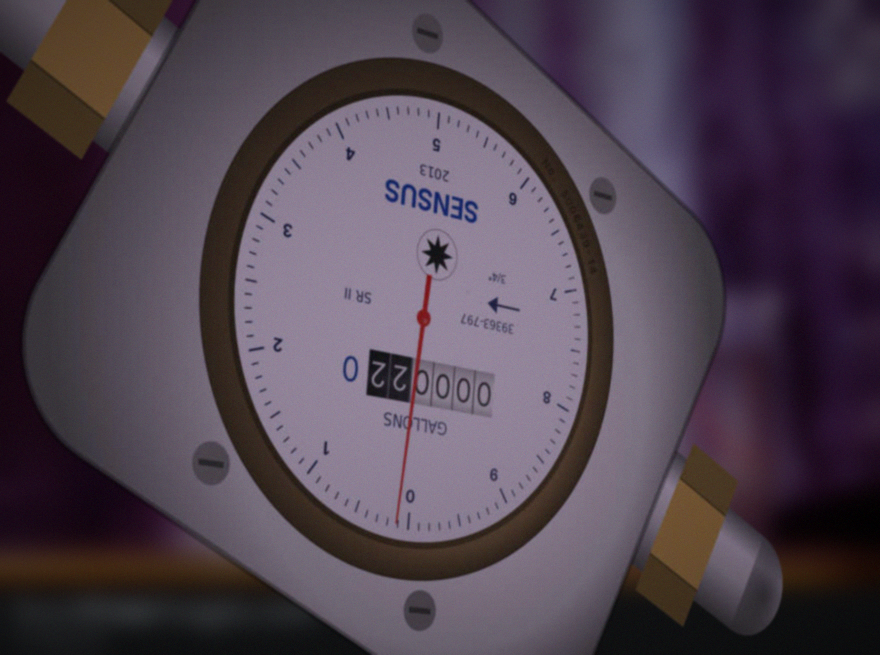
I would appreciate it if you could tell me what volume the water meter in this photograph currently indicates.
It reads 220.1 gal
